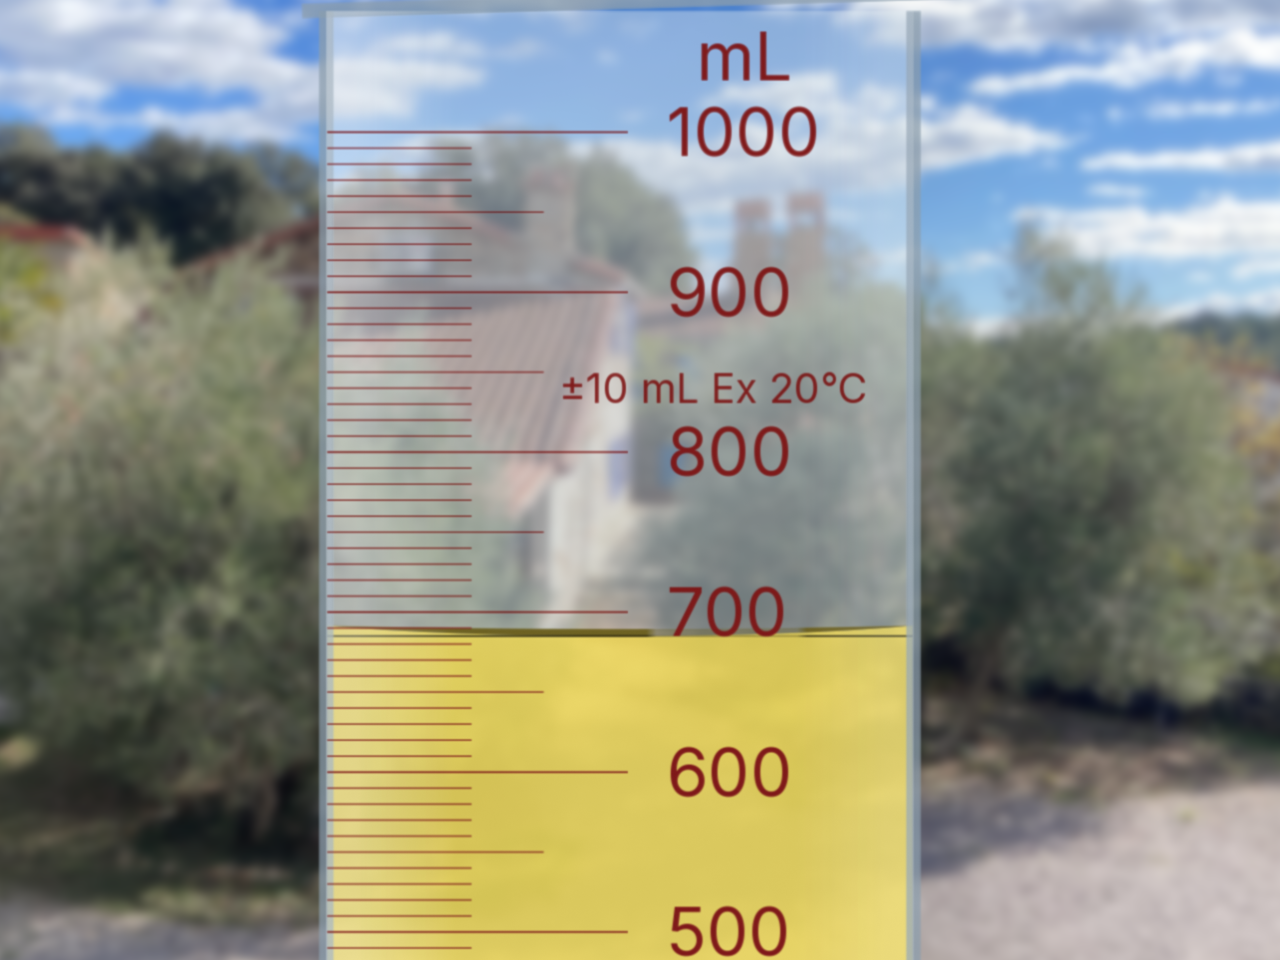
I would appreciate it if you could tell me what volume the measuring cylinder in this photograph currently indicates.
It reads 685 mL
